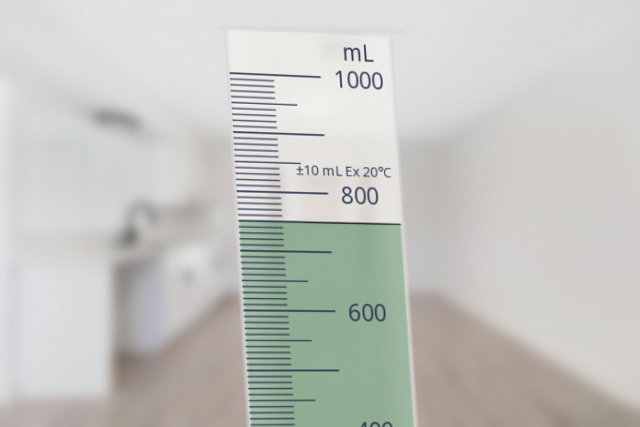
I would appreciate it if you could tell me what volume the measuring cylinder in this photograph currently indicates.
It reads 750 mL
